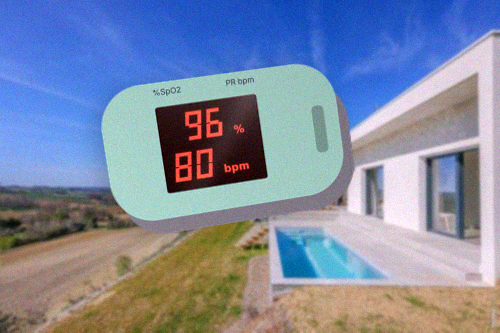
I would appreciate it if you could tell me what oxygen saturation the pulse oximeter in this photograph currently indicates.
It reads 96 %
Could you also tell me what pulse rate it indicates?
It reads 80 bpm
